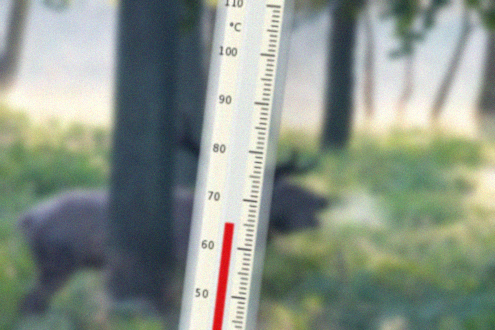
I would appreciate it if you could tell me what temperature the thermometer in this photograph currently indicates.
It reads 65 °C
